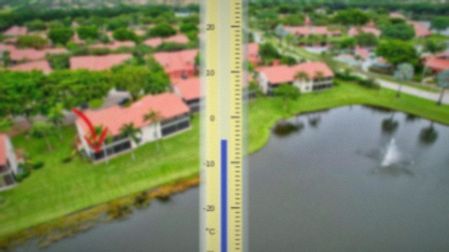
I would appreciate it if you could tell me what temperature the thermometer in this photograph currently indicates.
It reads -5 °C
